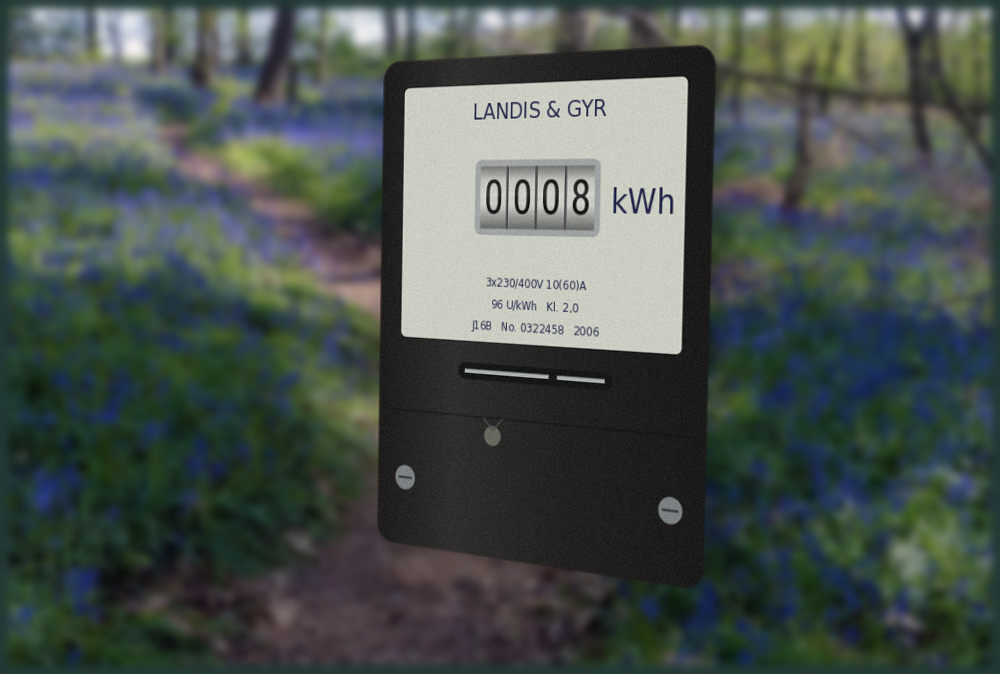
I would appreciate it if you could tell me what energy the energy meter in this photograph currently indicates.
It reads 8 kWh
